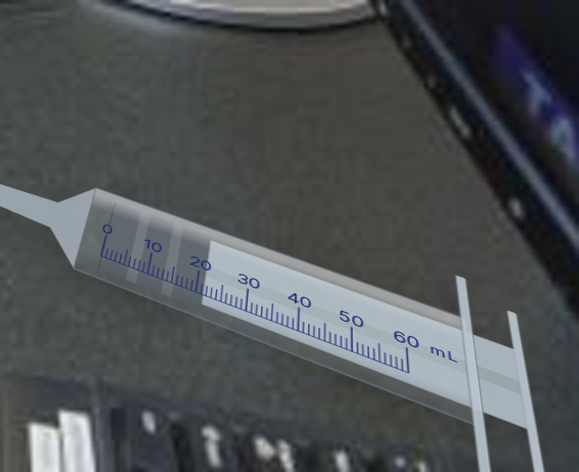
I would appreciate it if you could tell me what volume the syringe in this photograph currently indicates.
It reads 0 mL
